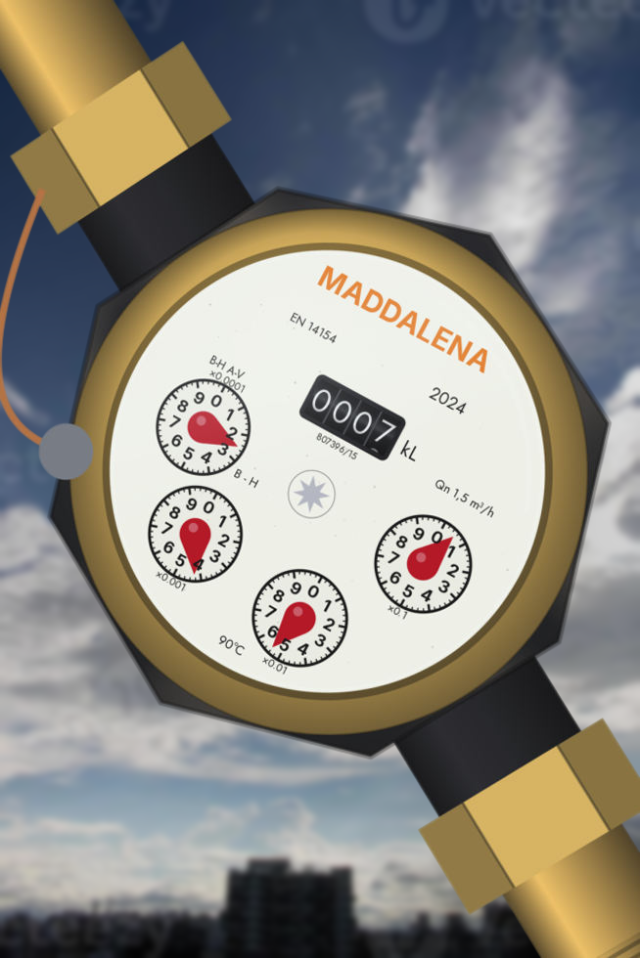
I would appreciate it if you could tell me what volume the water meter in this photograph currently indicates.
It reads 7.0542 kL
